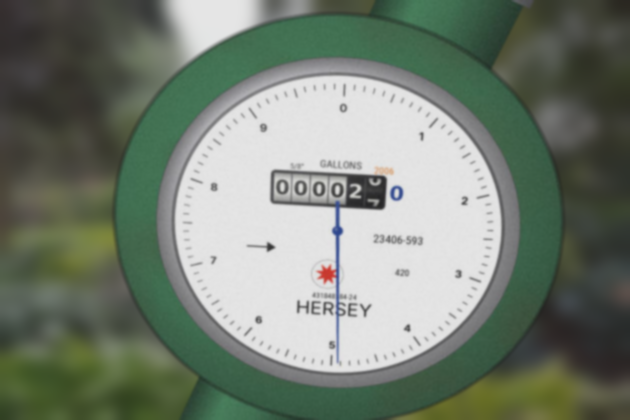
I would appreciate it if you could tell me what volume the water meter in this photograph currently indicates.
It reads 264.9 gal
